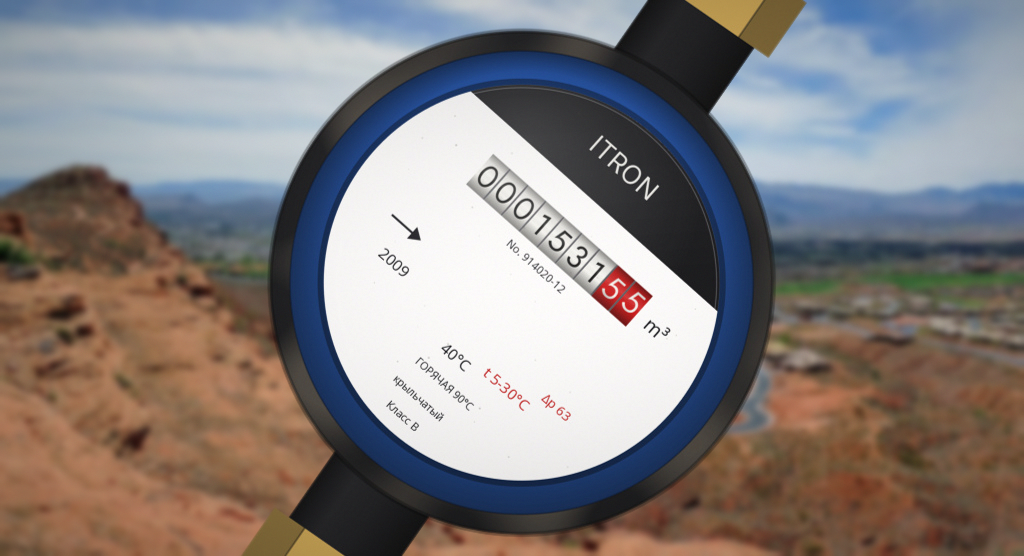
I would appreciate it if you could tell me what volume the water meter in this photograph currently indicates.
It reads 1531.55 m³
